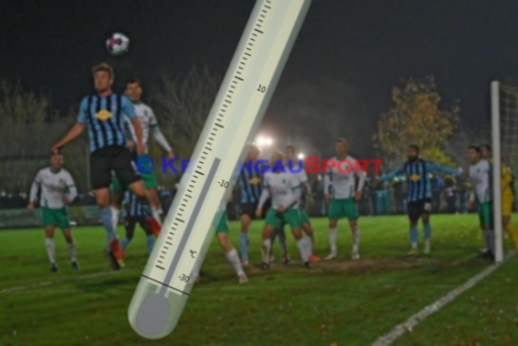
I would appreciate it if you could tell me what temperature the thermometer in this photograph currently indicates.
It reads -6 °C
